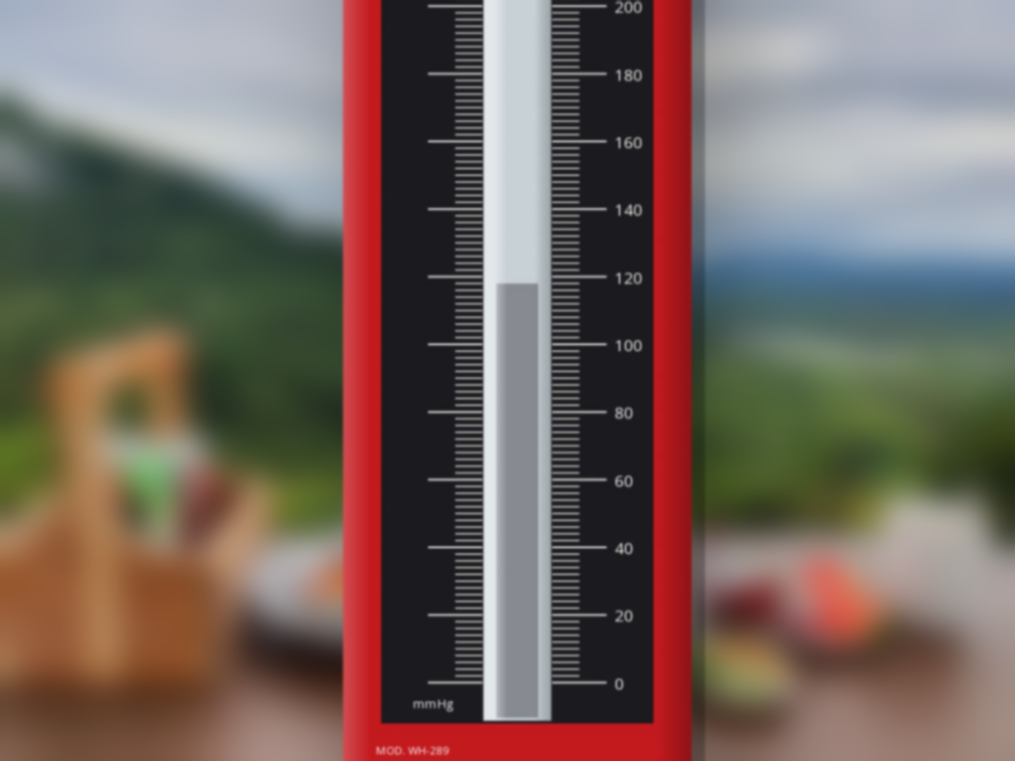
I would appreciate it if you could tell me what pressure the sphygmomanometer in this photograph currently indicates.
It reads 118 mmHg
